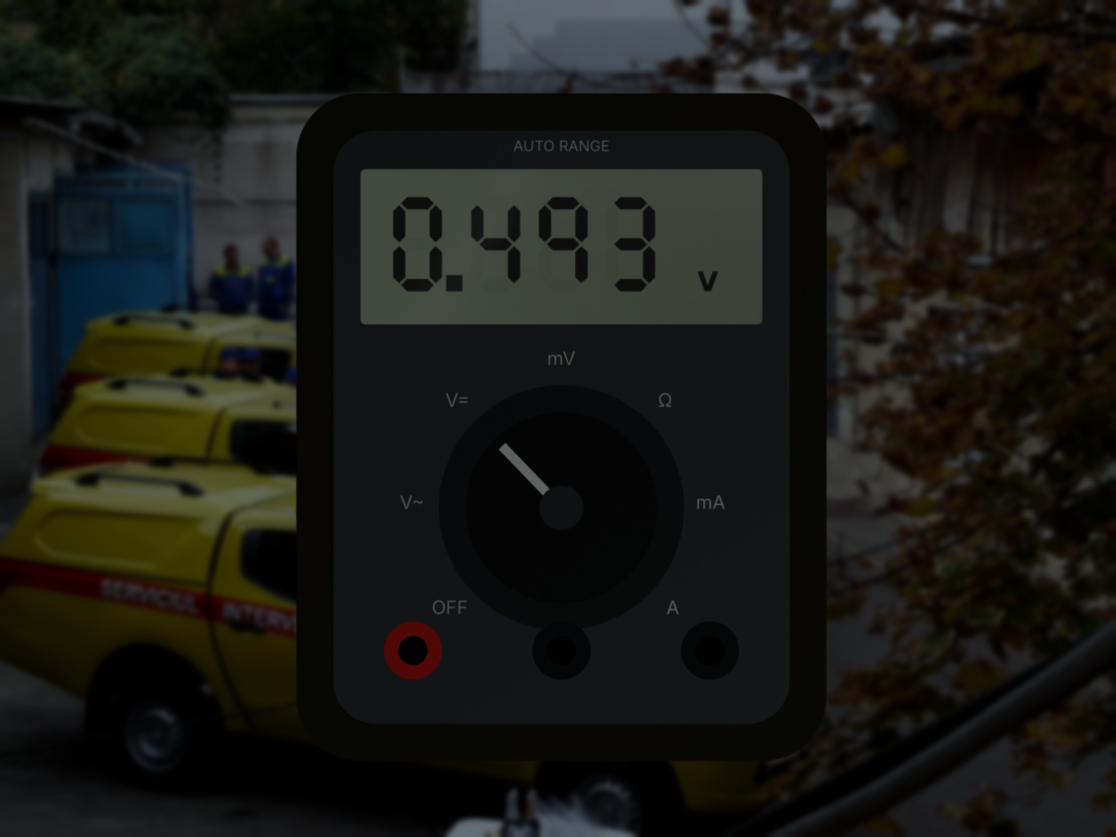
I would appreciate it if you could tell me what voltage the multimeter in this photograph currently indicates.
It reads 0.493 V
